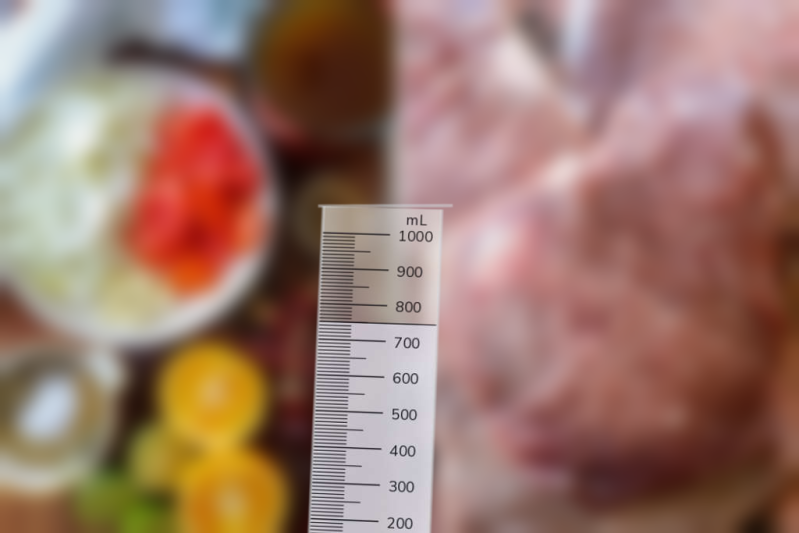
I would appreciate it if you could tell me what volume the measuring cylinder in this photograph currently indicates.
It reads 750 mL
